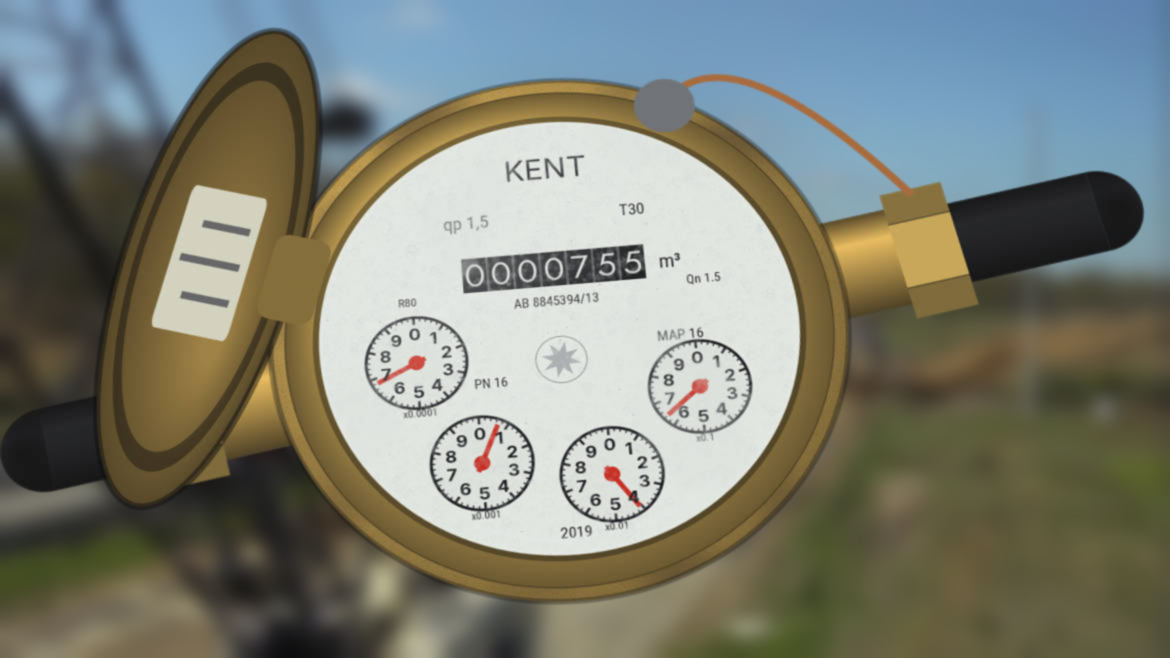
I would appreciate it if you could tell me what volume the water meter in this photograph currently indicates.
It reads 755.6406 m³
